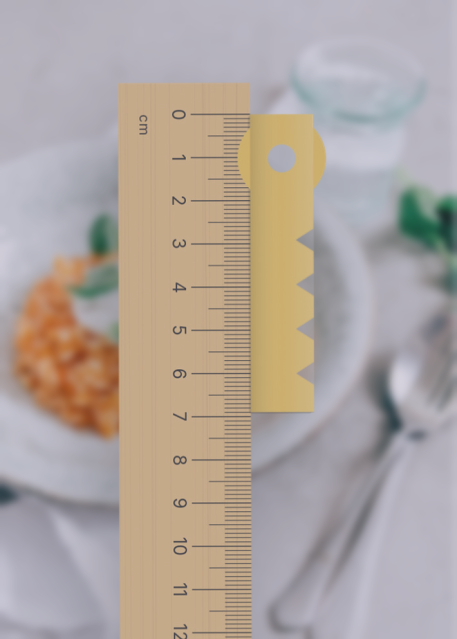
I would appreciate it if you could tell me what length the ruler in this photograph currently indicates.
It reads 6.9 cm
